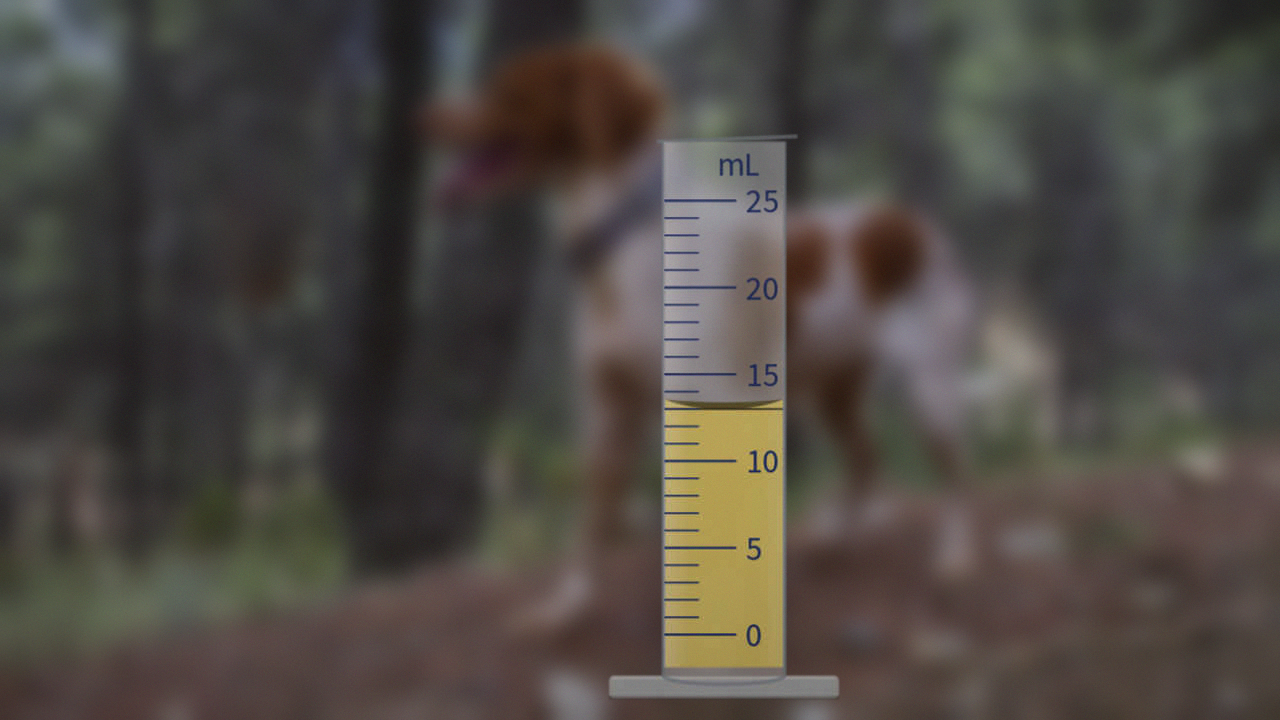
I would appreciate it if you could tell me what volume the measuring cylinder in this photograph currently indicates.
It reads 13 mL
